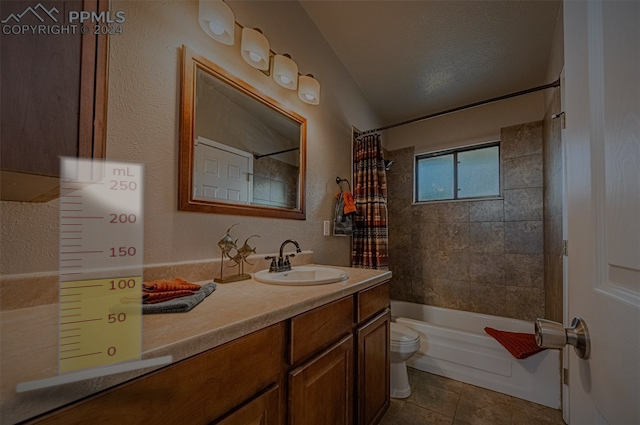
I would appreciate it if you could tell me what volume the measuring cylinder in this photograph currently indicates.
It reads 110 mL
